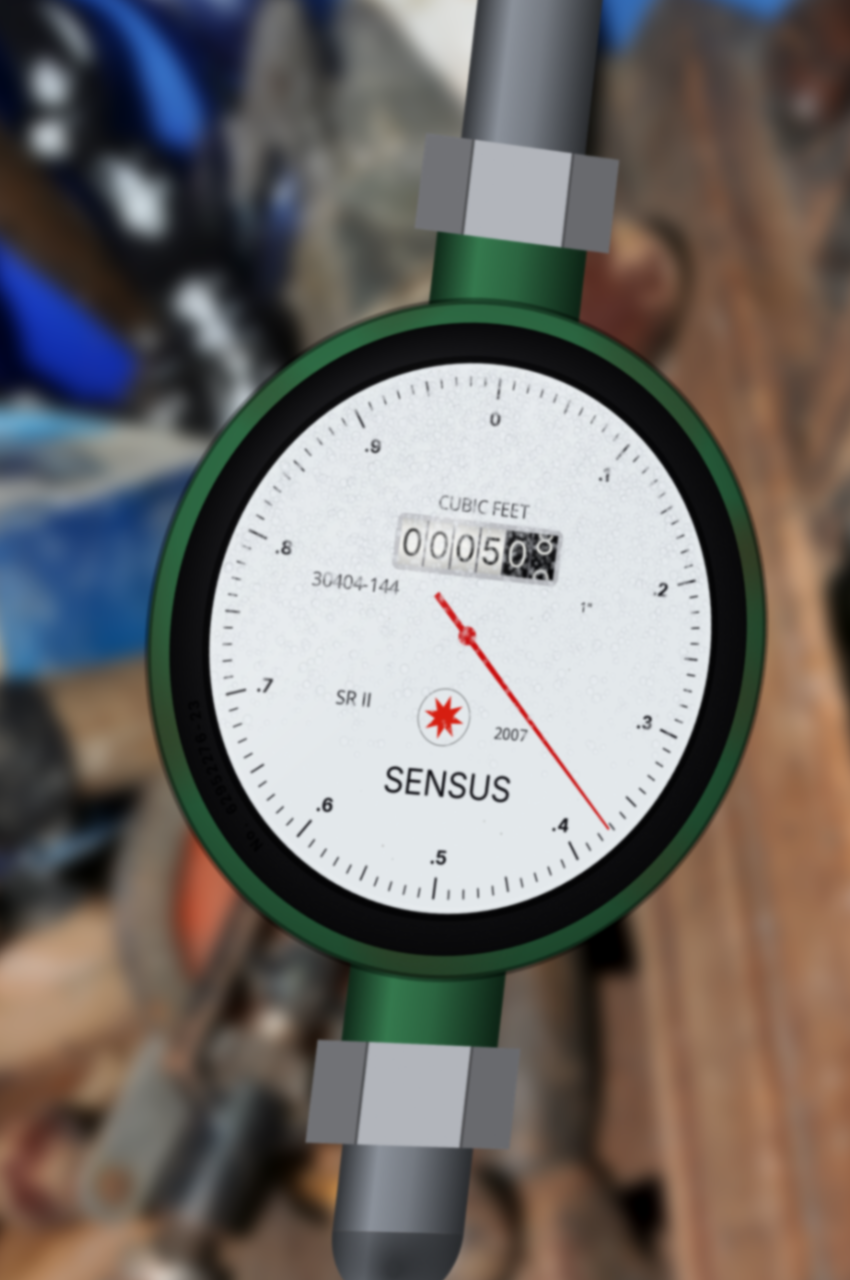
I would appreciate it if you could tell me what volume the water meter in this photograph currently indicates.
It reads 508.37 ft³
